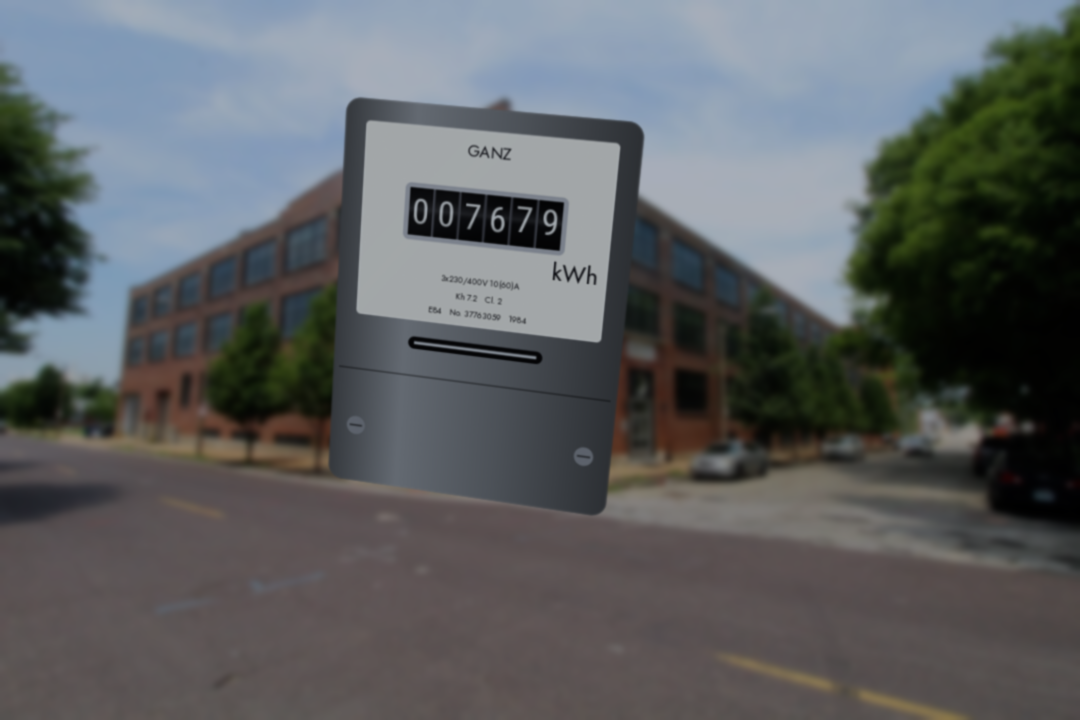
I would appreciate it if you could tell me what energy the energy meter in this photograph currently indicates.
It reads 7679 kWh
